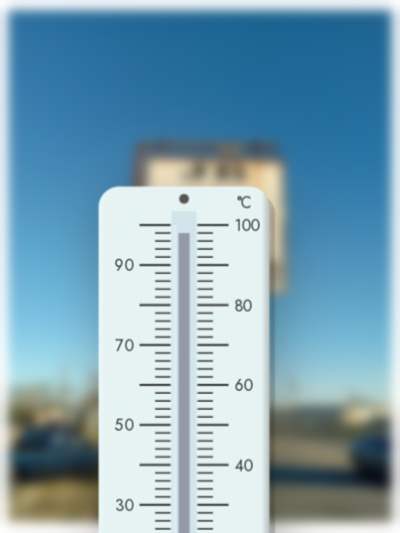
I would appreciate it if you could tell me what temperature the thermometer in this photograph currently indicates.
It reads 98 °C
